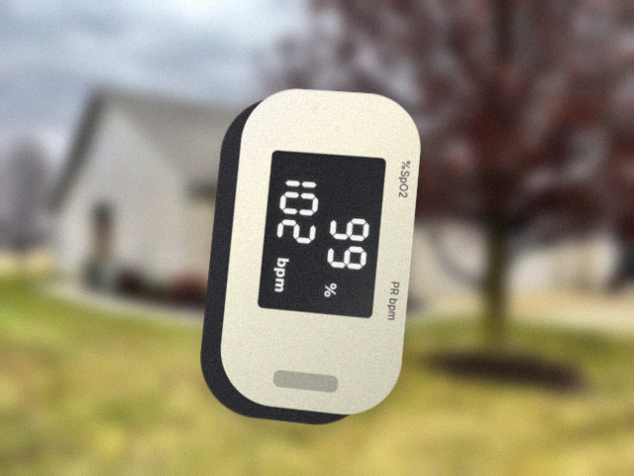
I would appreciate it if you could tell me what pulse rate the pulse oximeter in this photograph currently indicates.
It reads 102 bpm
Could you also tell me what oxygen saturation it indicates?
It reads 99 %
